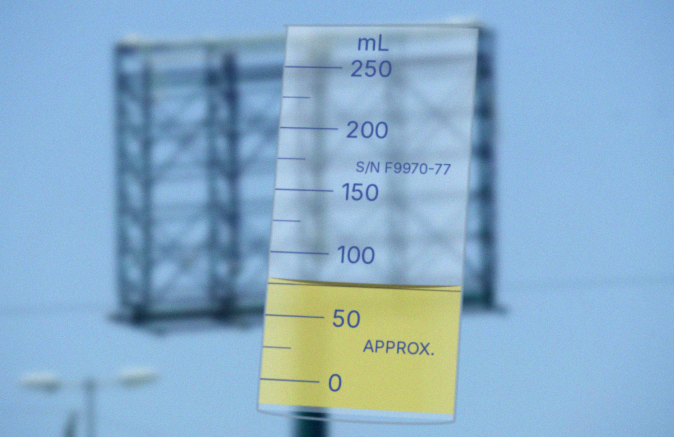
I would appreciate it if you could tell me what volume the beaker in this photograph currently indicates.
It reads 75 mL
